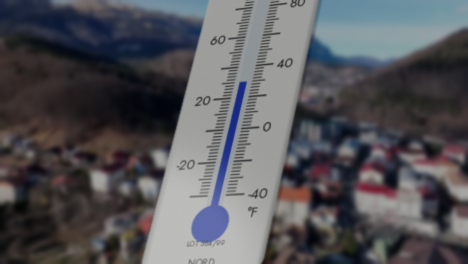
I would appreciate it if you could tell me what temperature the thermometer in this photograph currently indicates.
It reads 30 °F
